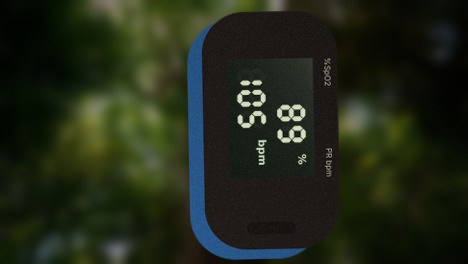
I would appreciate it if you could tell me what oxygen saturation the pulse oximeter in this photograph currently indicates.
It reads 89 %
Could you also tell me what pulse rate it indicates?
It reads 105 bpm
